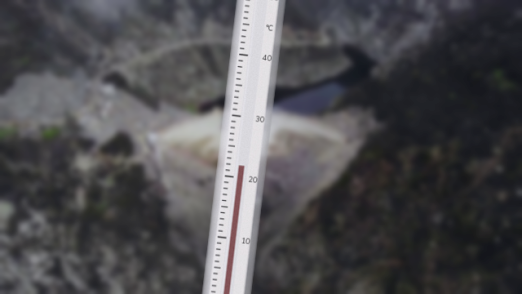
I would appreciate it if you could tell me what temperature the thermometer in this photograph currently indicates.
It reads 22 °C
